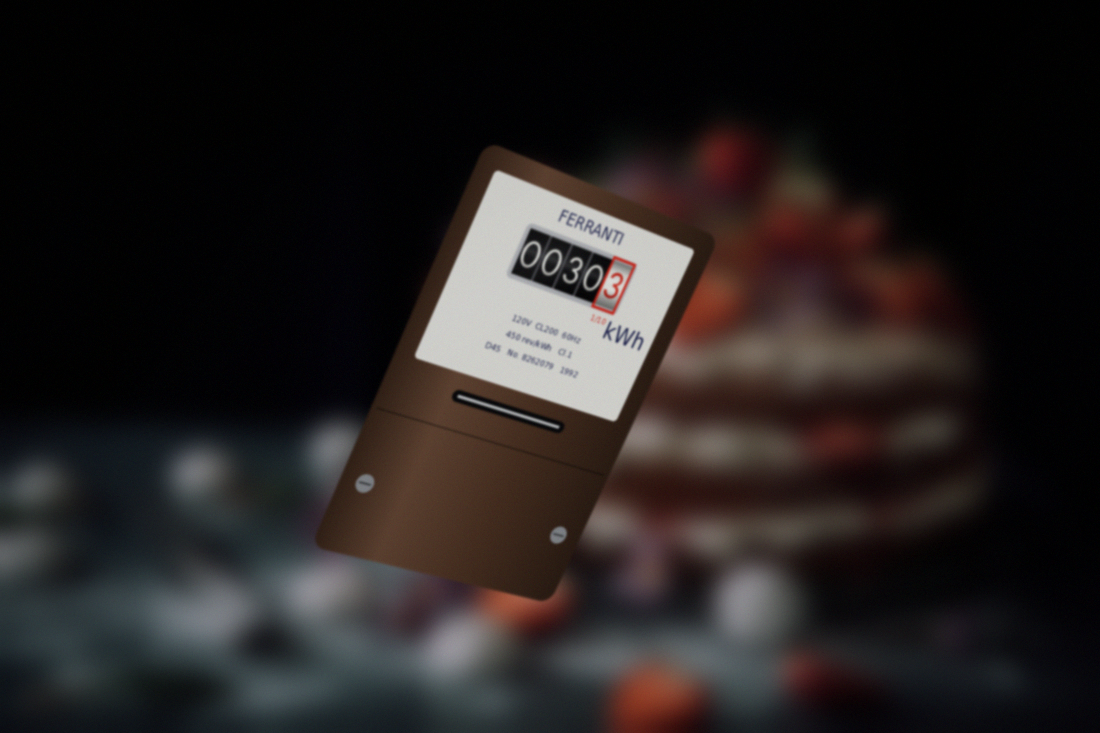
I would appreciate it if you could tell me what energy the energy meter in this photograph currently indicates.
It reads 30.3 kWh
